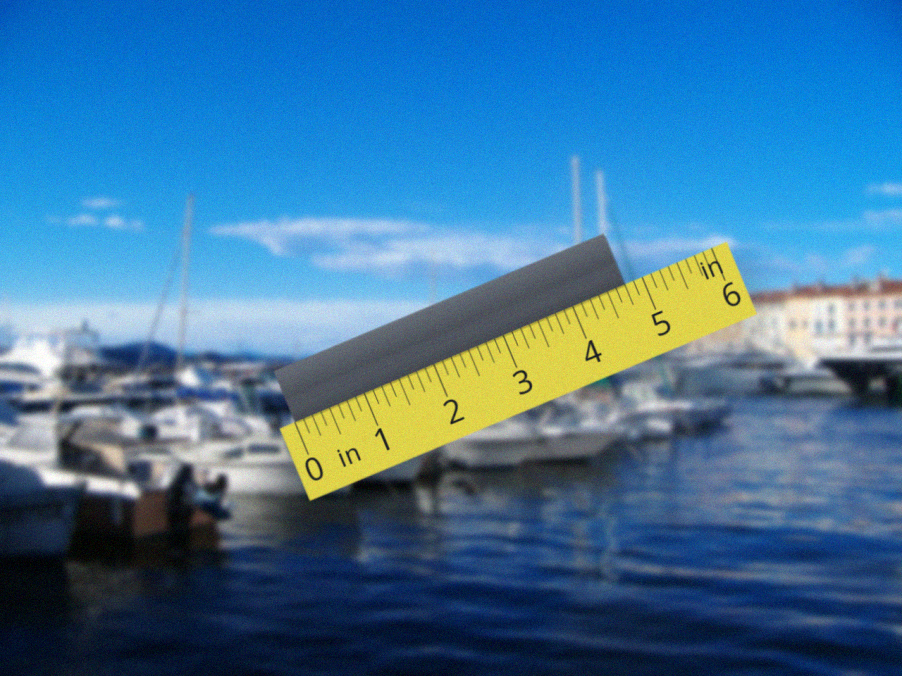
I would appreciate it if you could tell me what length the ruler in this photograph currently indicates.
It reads 4.75 in
